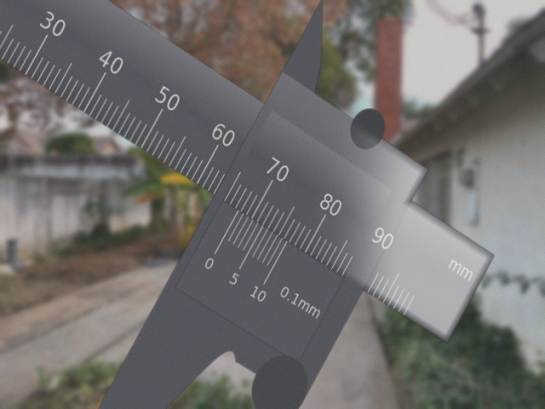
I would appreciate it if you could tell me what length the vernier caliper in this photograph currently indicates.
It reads 67.6 mm
